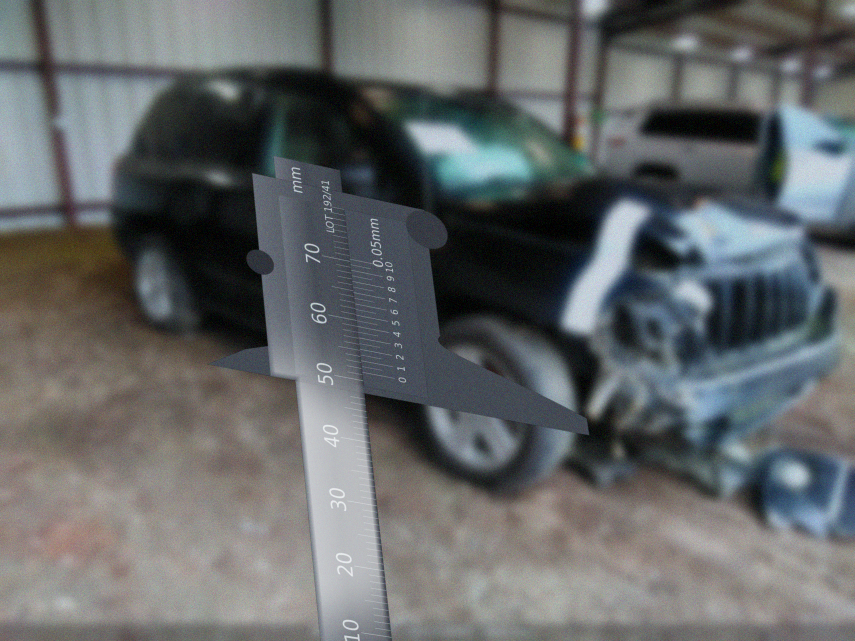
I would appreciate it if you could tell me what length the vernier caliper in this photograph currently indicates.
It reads 51.4 mm
